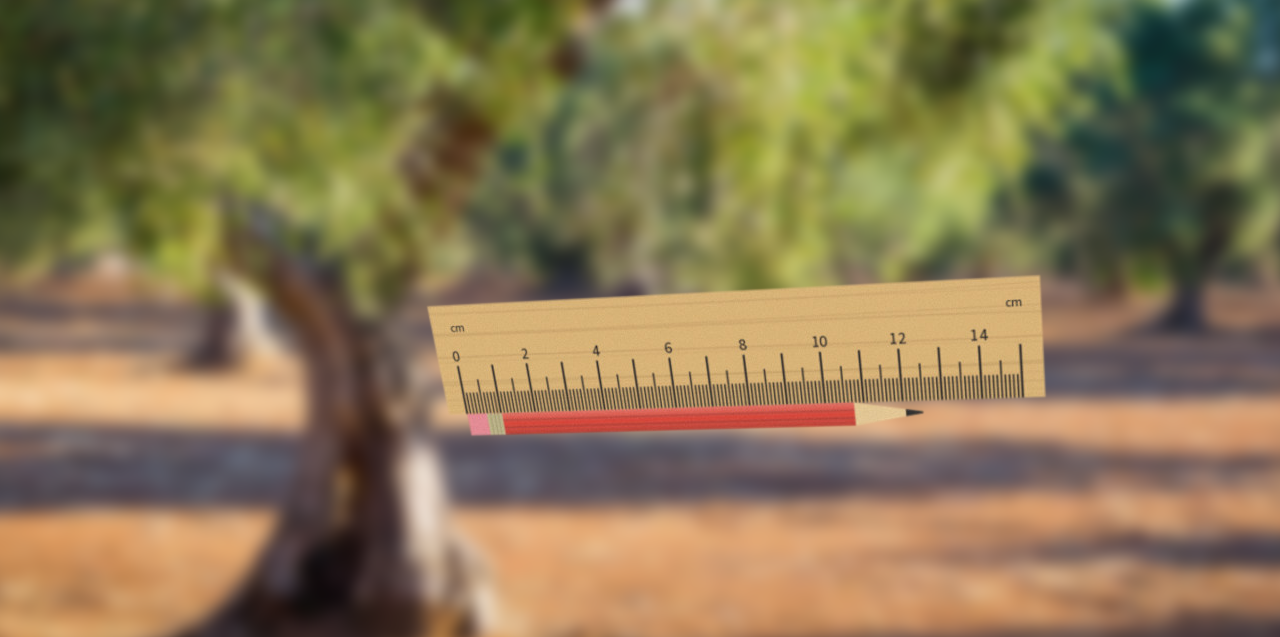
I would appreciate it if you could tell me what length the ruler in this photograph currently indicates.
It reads 12.5 cm
